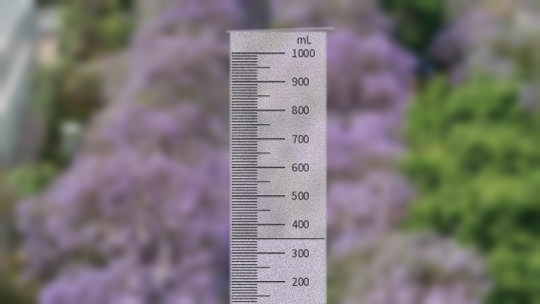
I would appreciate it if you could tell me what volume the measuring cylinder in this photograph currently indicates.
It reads 350 mL
